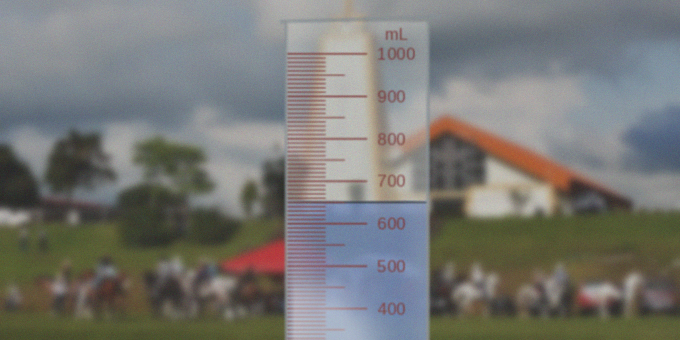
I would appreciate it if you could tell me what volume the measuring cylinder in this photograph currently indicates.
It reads 650 mL
